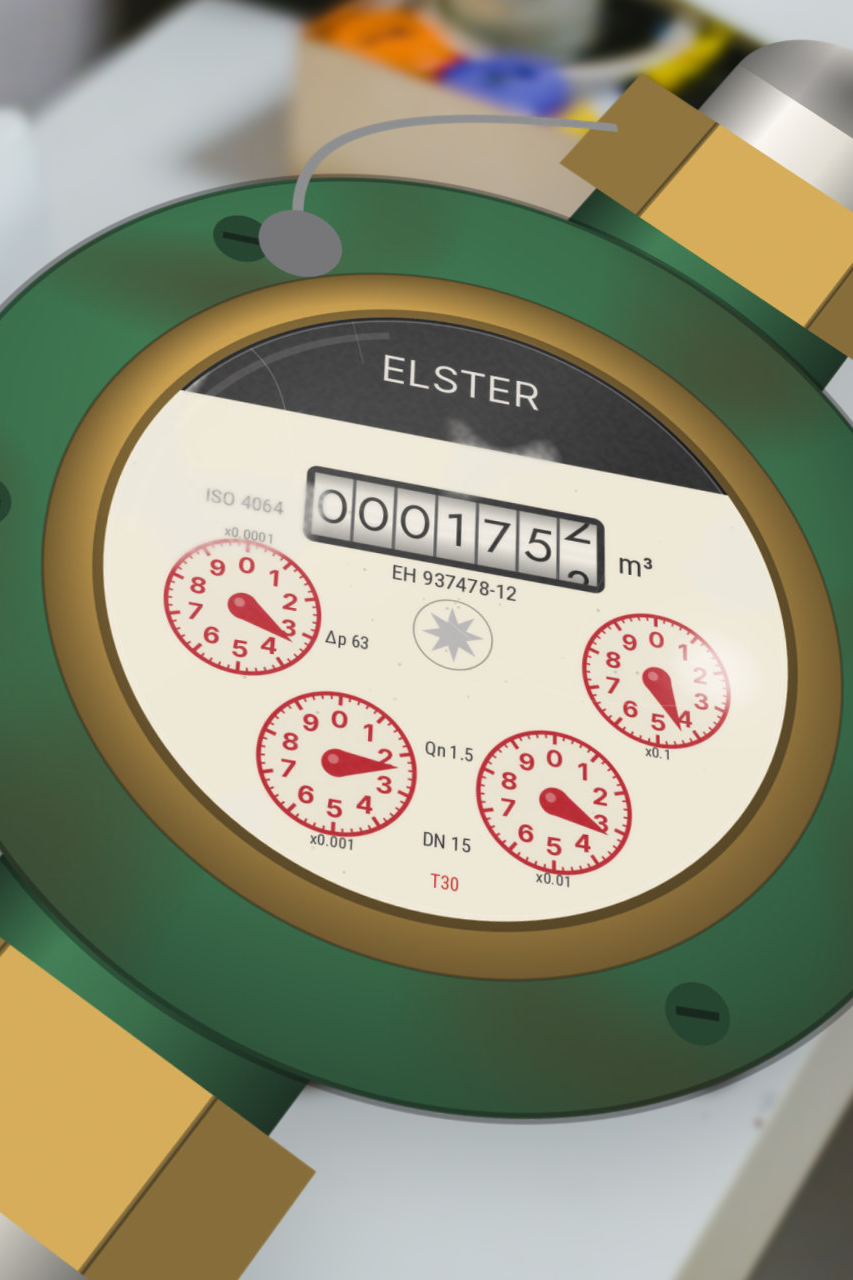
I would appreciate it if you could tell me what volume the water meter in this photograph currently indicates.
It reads 1752.4323 m³
